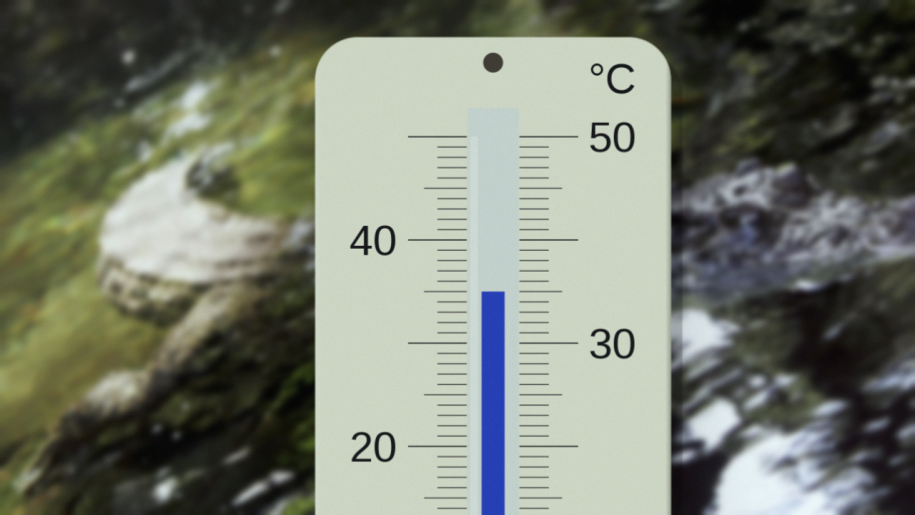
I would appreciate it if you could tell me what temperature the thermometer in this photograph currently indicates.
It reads 35 °C
